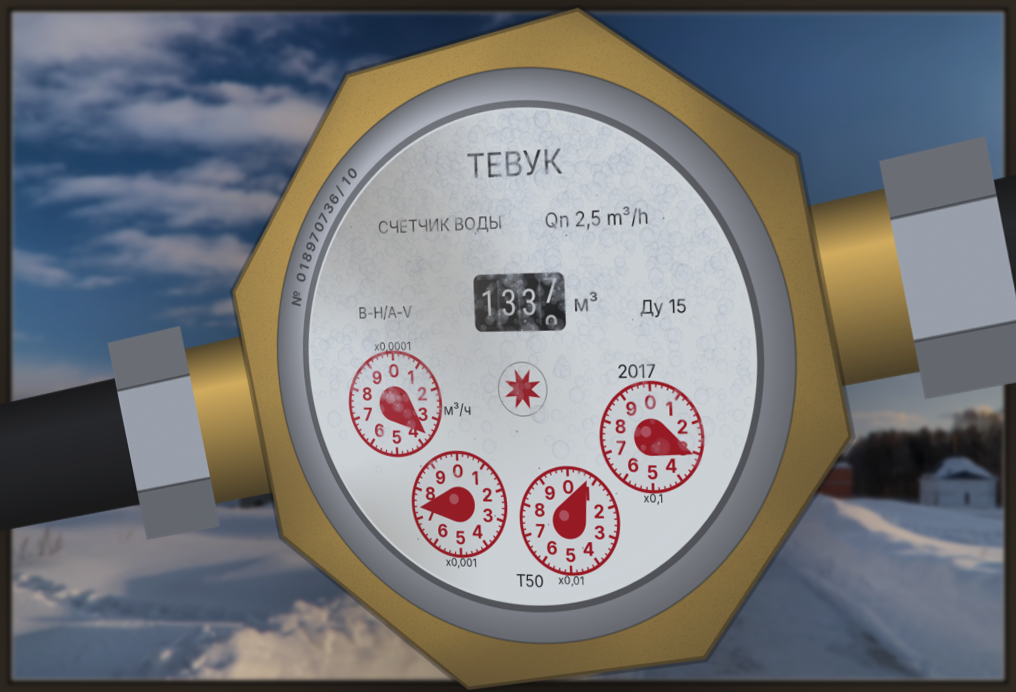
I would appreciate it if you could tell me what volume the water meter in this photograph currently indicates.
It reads 1337.3073 m³
